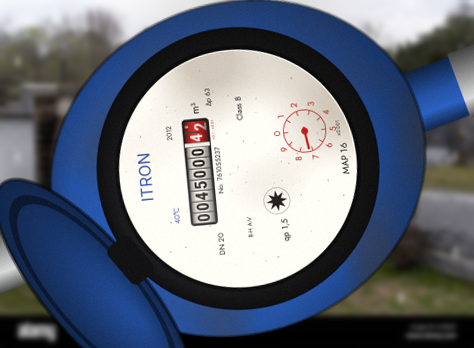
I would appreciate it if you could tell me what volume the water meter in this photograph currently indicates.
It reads 45000.417 m³
